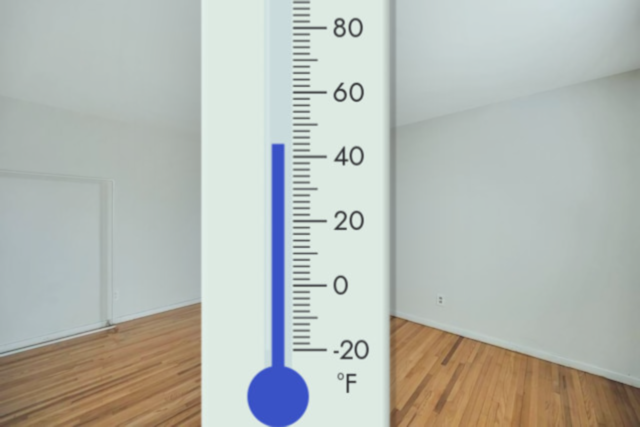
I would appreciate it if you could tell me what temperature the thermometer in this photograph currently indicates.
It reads 44 °F
